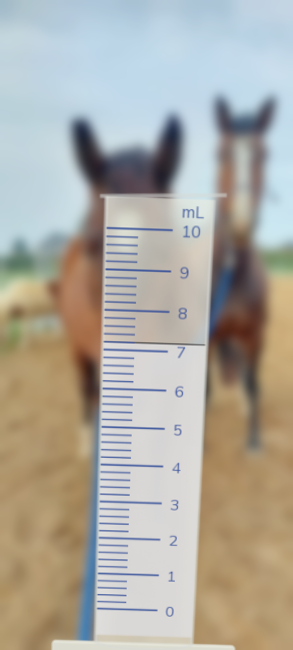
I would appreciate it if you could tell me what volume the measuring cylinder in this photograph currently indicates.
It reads 7.2 mL
